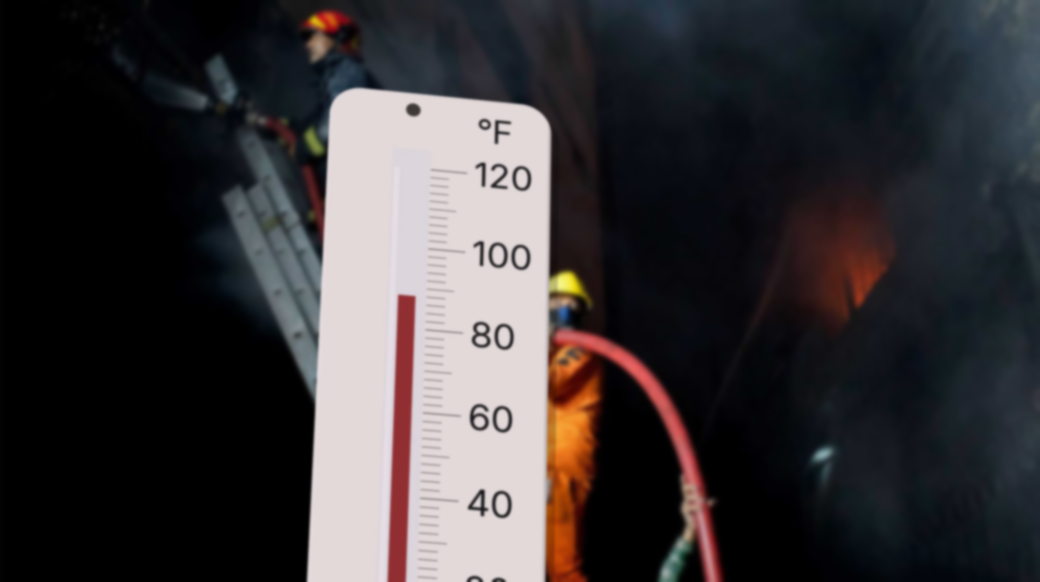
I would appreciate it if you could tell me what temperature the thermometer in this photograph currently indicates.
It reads 88 °F
